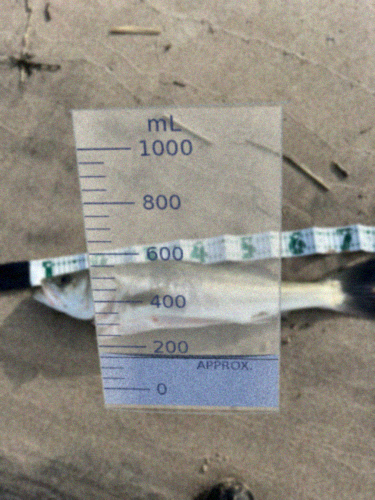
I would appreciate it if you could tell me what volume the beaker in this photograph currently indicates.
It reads 150 mL
